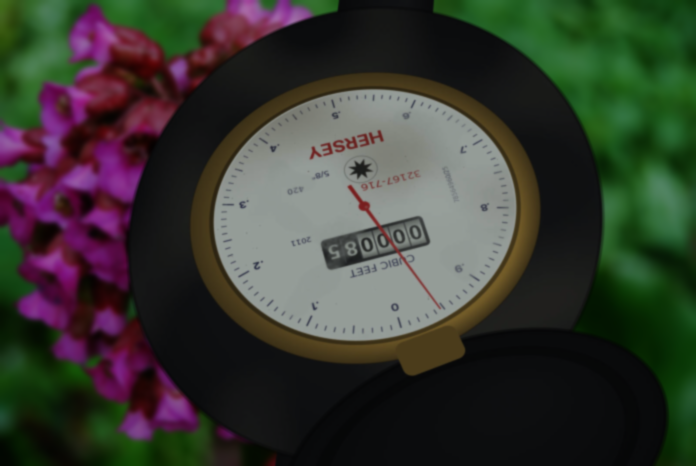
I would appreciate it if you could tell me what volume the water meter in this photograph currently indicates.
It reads 84.95 ft³
